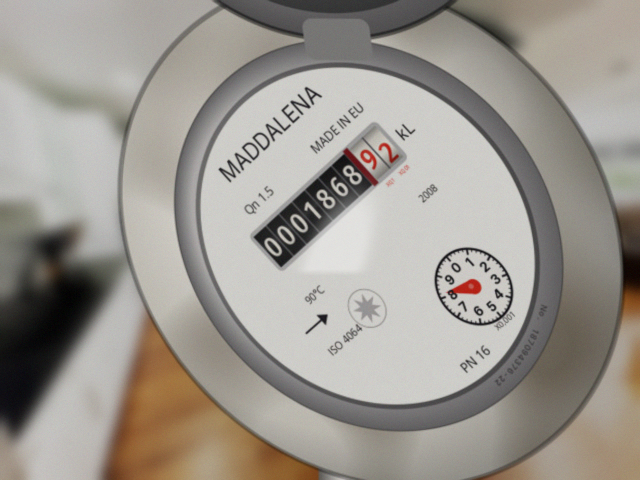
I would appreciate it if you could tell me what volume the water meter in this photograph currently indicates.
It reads 1868.918 kL
